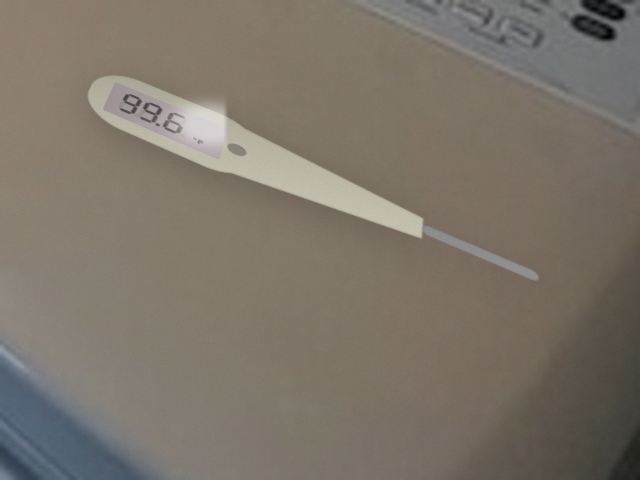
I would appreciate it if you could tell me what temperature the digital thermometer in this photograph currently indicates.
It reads 99.6 °F
